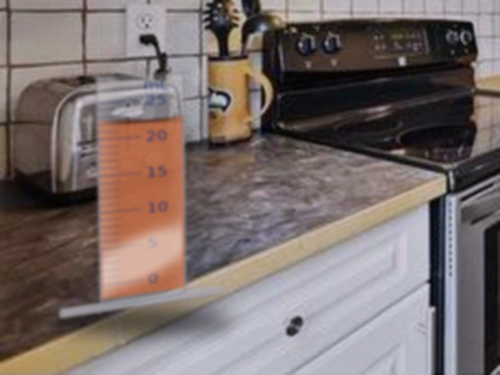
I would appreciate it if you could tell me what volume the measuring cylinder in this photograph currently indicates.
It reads 22 mL
